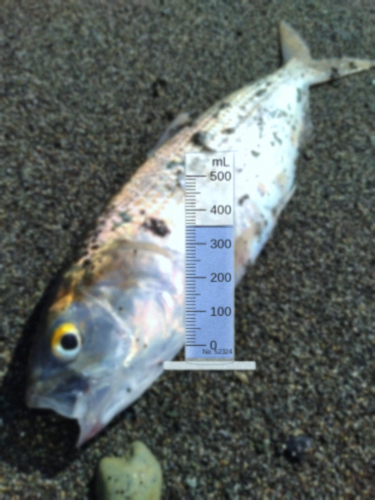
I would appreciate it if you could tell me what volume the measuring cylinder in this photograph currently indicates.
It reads 350 mL
